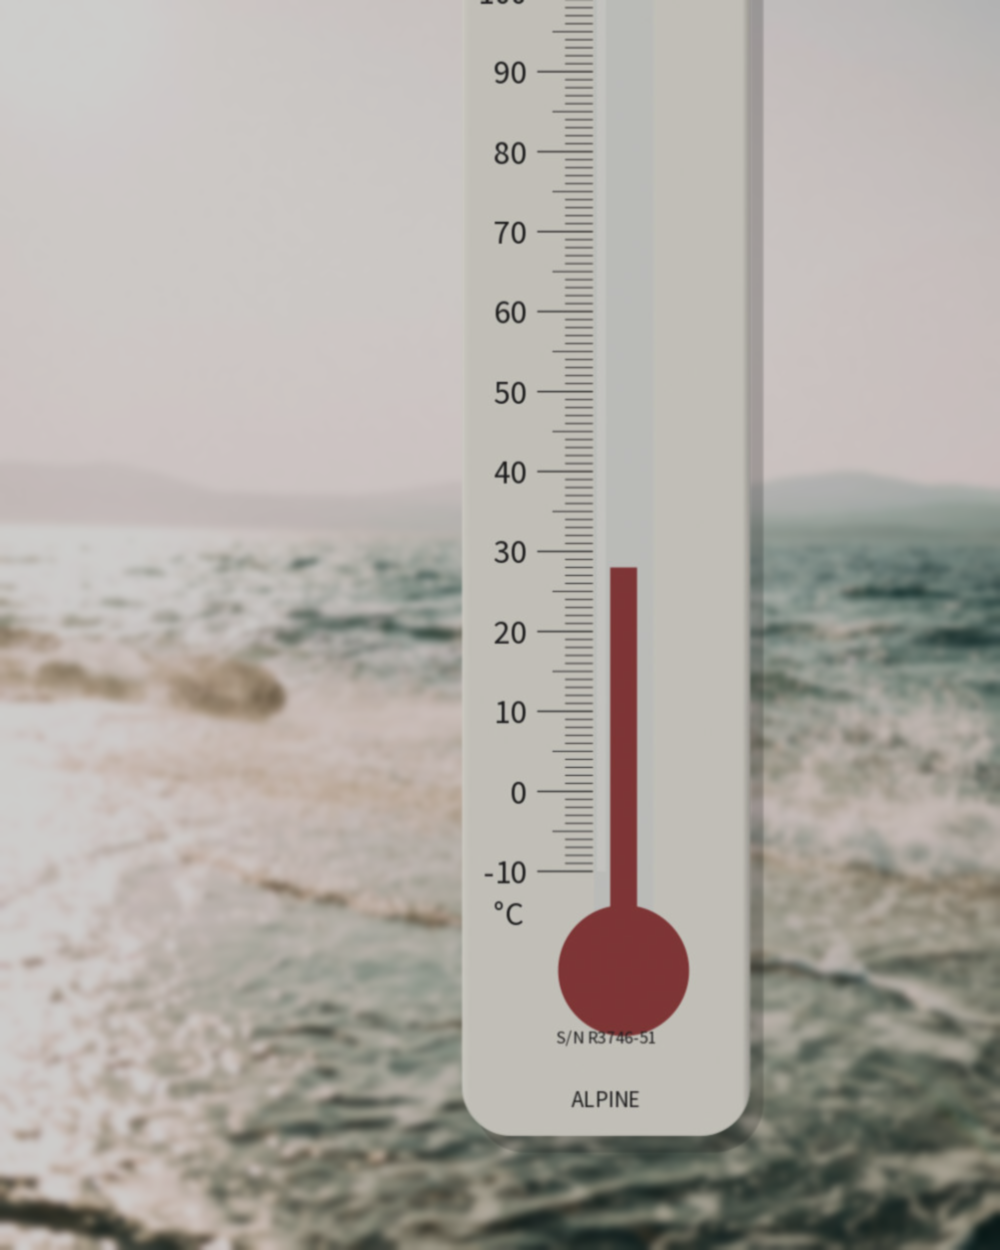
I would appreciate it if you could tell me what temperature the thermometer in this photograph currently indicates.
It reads 28 °C
